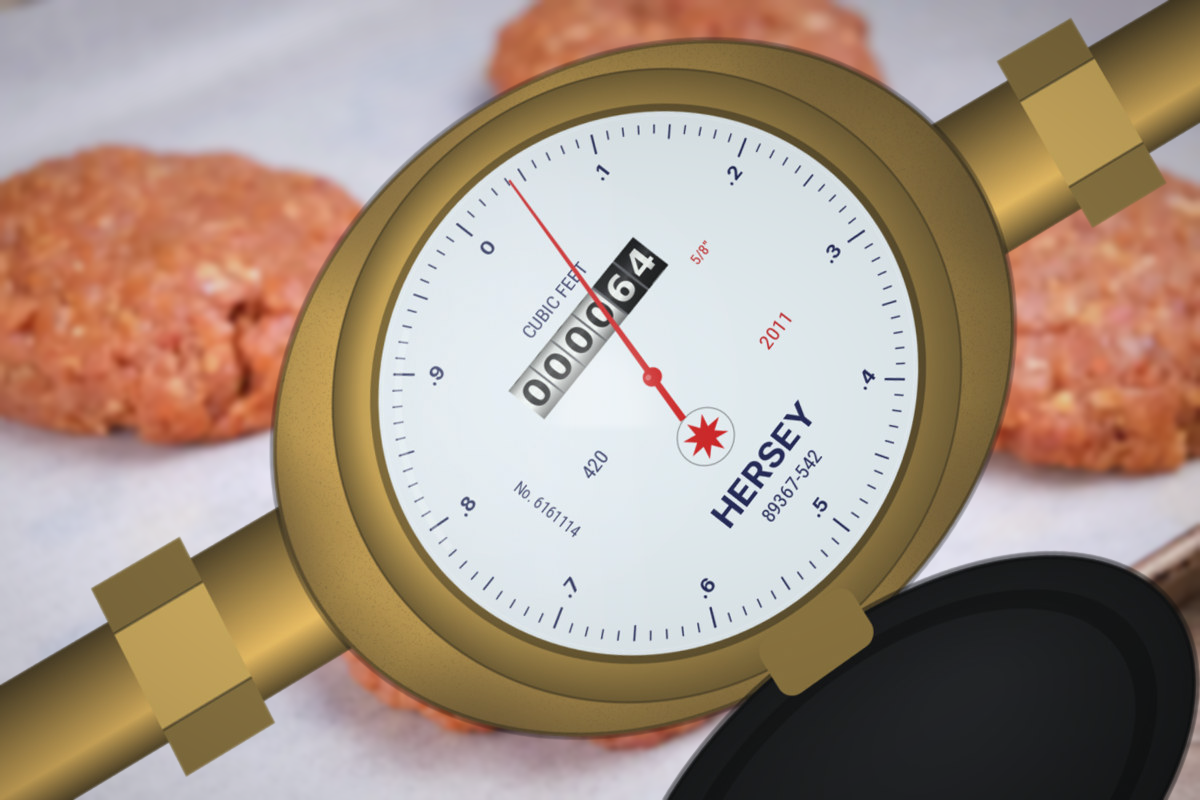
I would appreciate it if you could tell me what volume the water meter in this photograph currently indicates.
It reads 64.04 ft³
